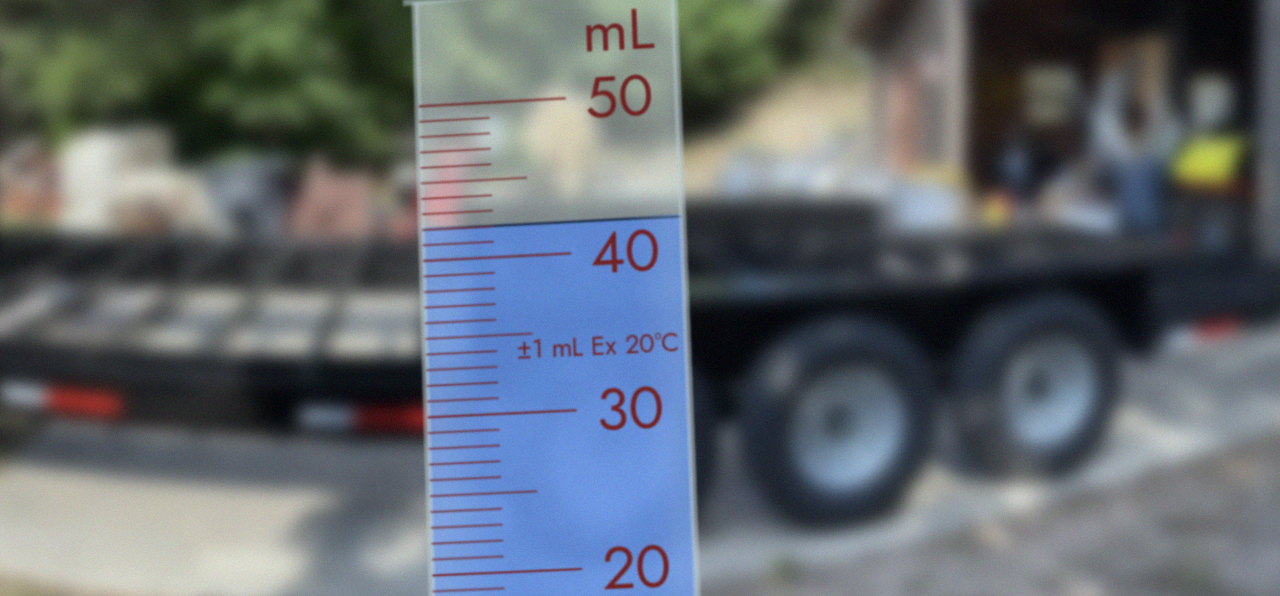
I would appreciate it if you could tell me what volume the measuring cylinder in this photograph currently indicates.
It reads 42 mL
